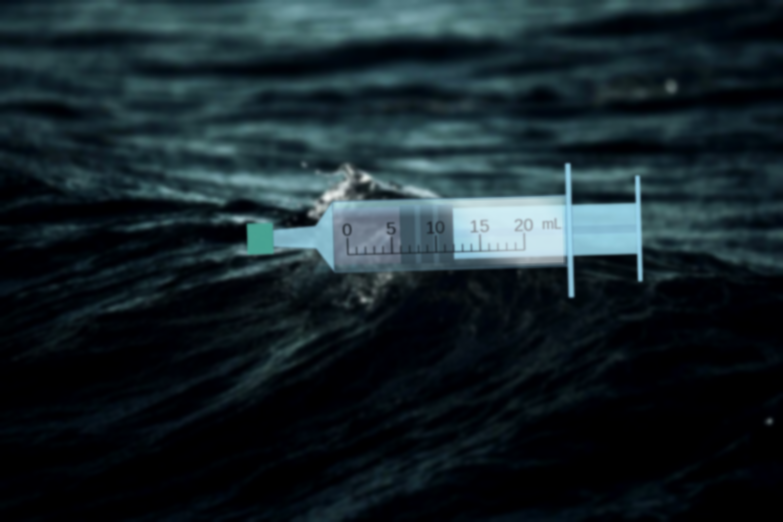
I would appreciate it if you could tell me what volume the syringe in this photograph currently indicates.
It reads 6 mL
